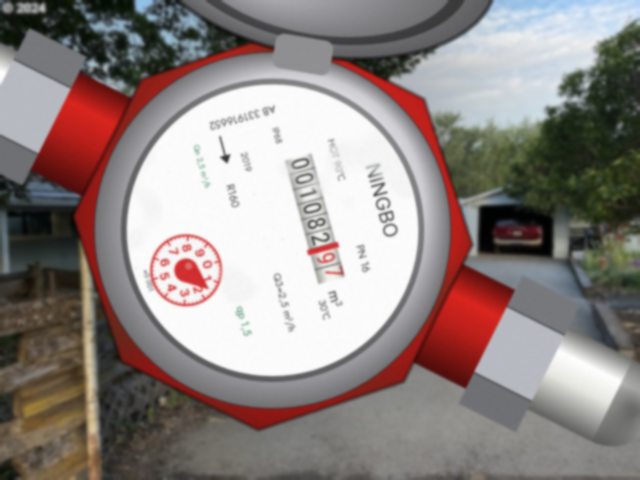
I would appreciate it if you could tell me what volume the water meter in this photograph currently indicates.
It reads 1082.971 m³
